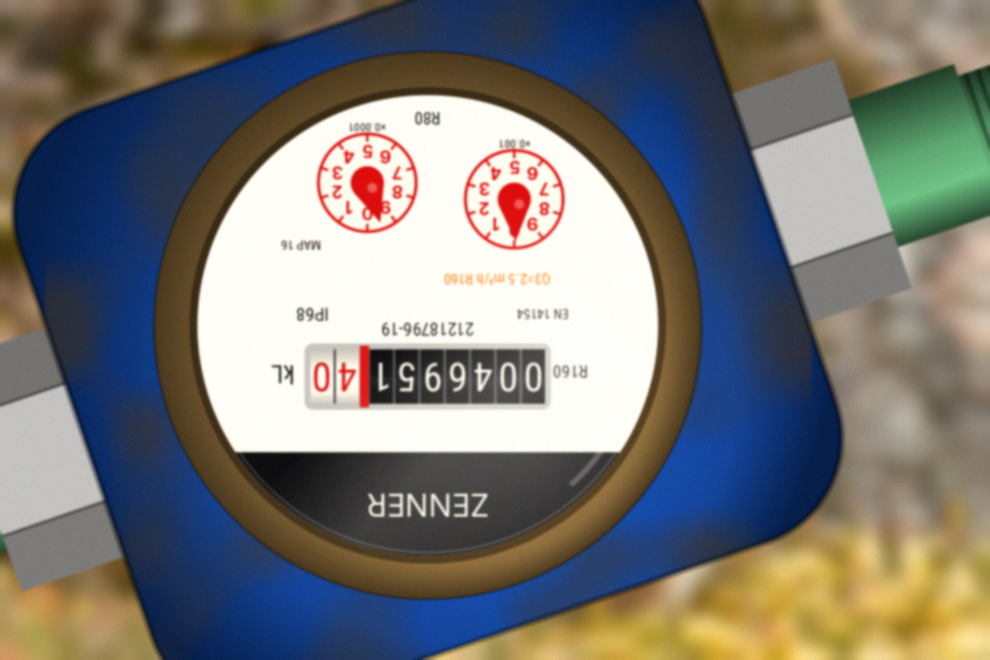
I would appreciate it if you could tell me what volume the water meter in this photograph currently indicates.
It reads 46951.3999 kL
